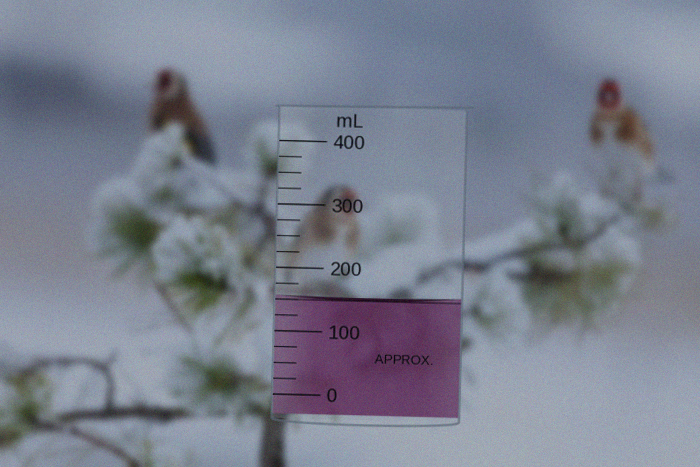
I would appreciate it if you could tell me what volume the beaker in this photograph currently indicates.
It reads 150 mL
